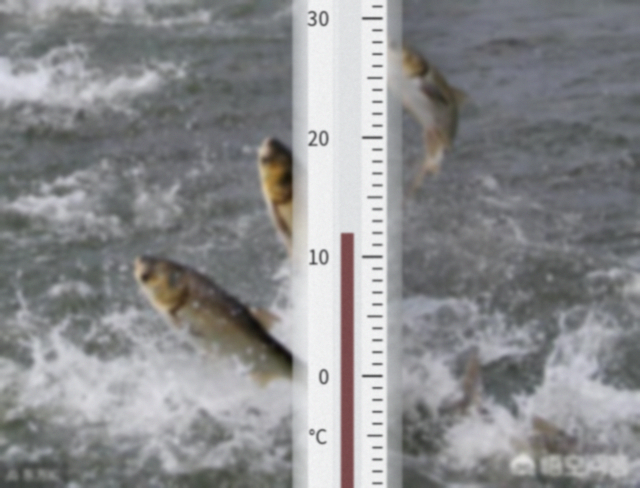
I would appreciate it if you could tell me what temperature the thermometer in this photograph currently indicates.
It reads 12 °C
